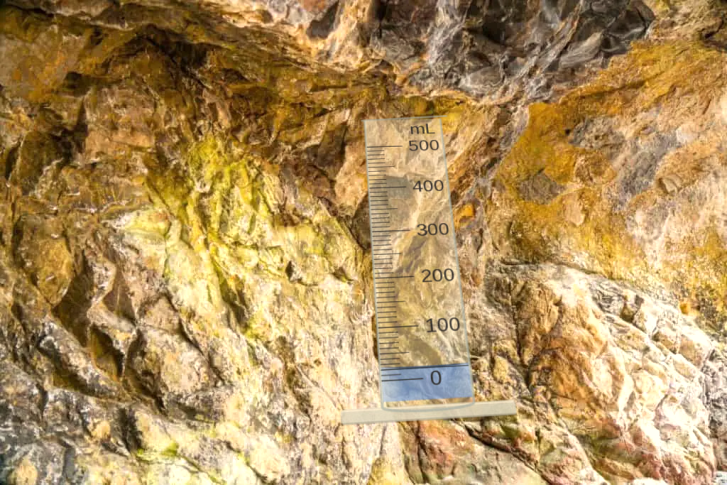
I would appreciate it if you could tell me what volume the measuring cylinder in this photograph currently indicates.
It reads 20 mL
